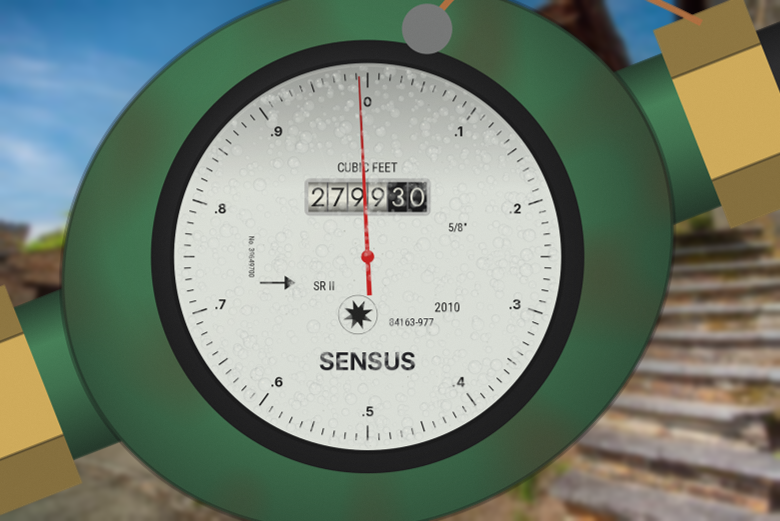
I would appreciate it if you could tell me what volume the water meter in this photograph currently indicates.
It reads 279929.99 ft³
